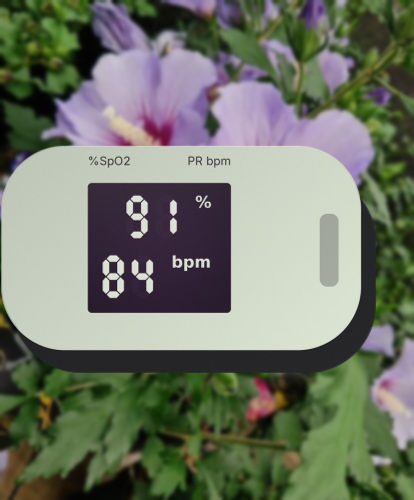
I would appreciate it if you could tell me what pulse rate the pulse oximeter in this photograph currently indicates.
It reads 84 bpm
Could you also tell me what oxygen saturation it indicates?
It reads 91 %
